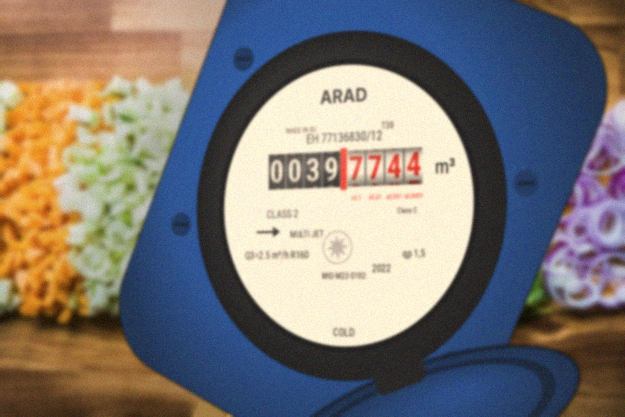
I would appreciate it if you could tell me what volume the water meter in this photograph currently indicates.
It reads 39.7744 m³
